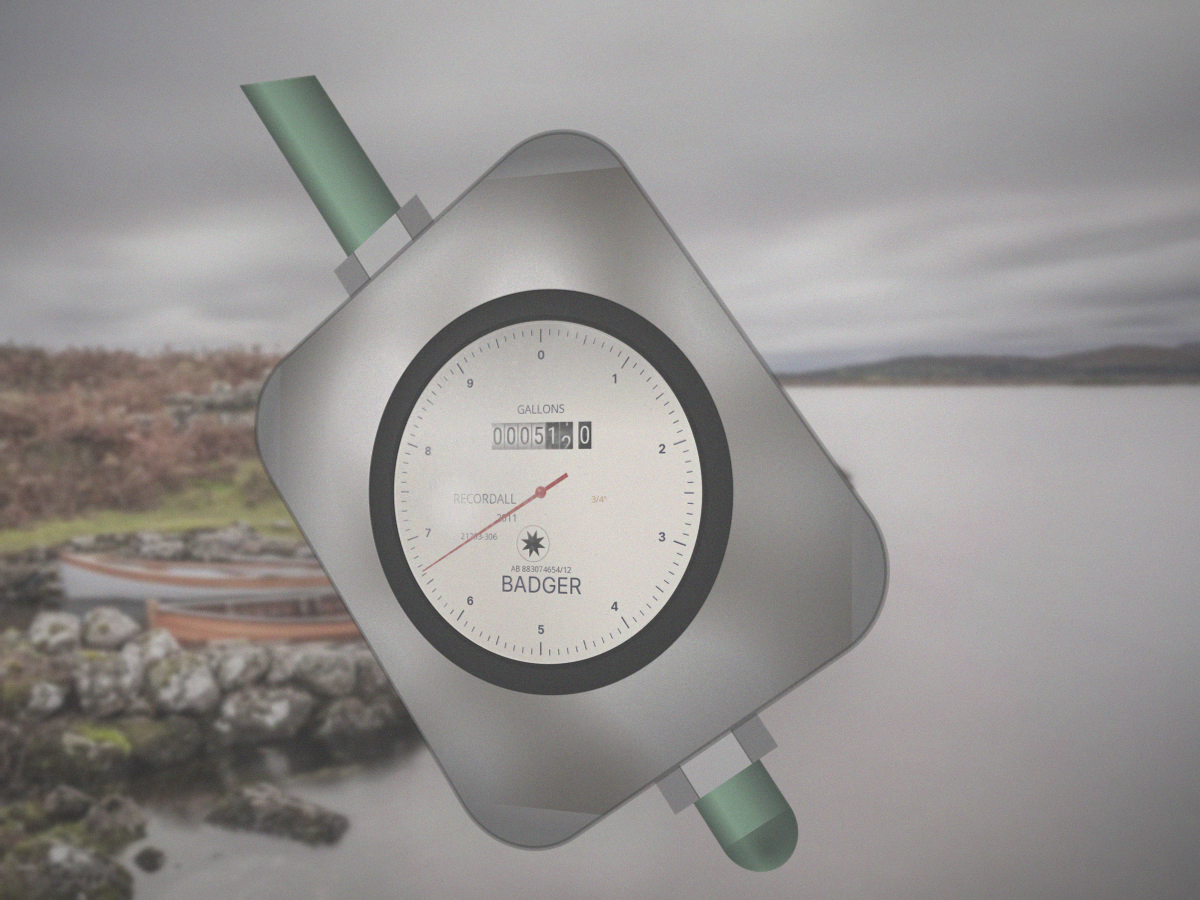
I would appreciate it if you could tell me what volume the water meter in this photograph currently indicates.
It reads 5116.6 gal
